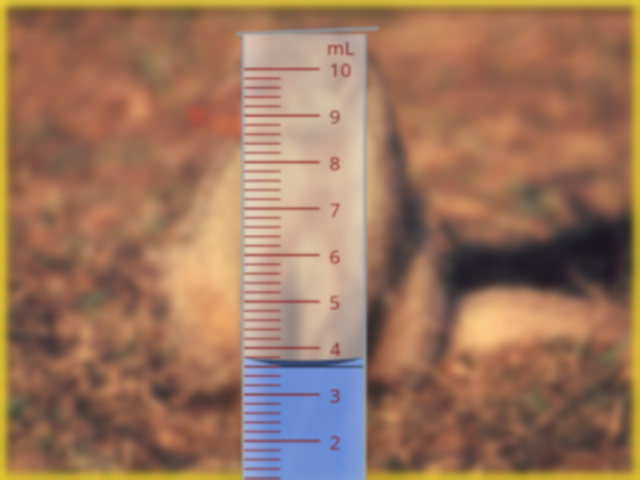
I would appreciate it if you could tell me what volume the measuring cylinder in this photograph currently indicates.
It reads 3.6 mL
